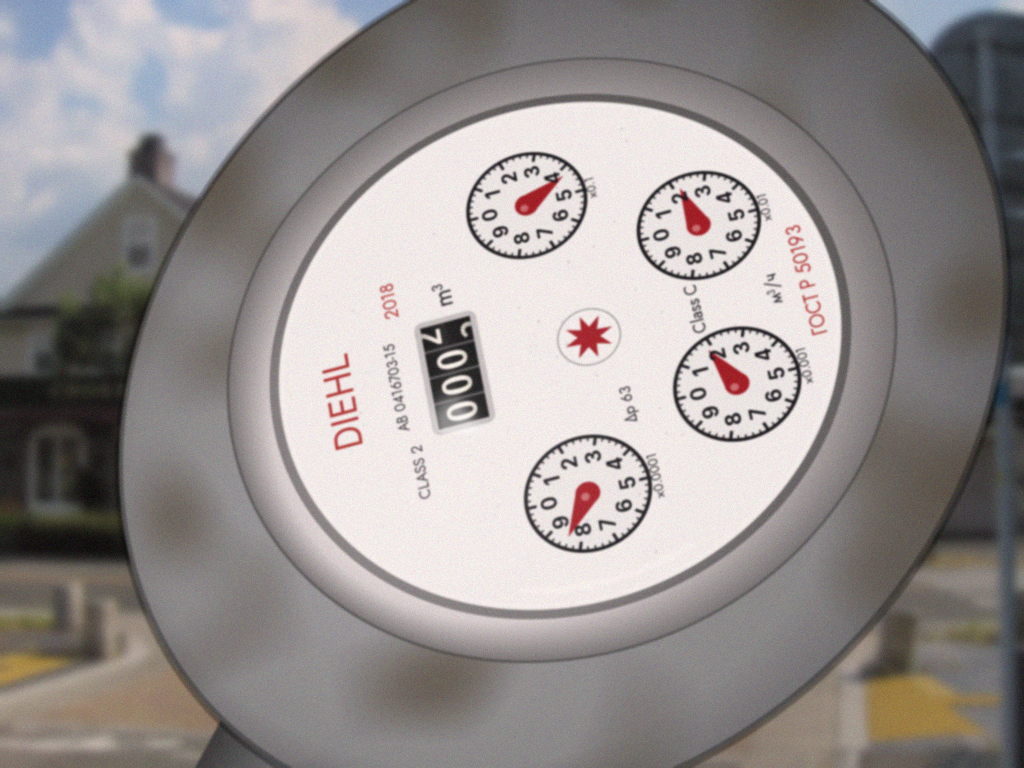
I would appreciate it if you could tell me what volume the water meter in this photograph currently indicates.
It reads 2.4218 m³
